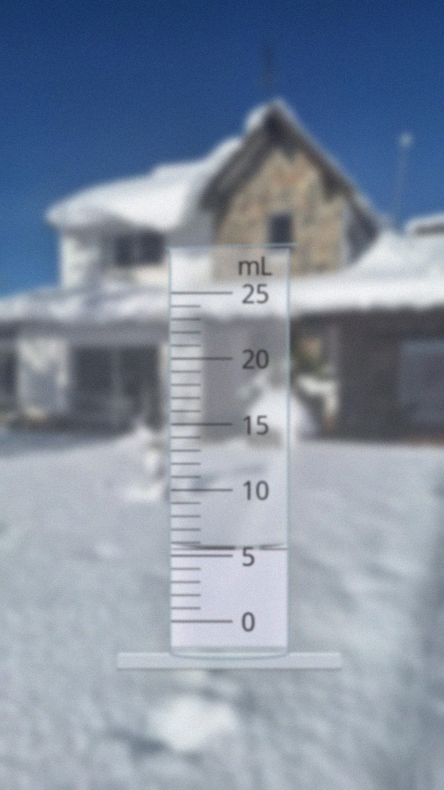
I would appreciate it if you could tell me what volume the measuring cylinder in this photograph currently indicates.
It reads 5.5 mL
